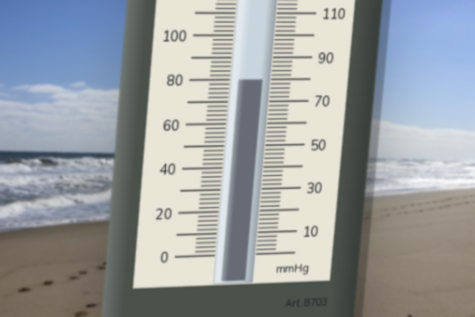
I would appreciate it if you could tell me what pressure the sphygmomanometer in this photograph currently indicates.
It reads 80 mmHg
